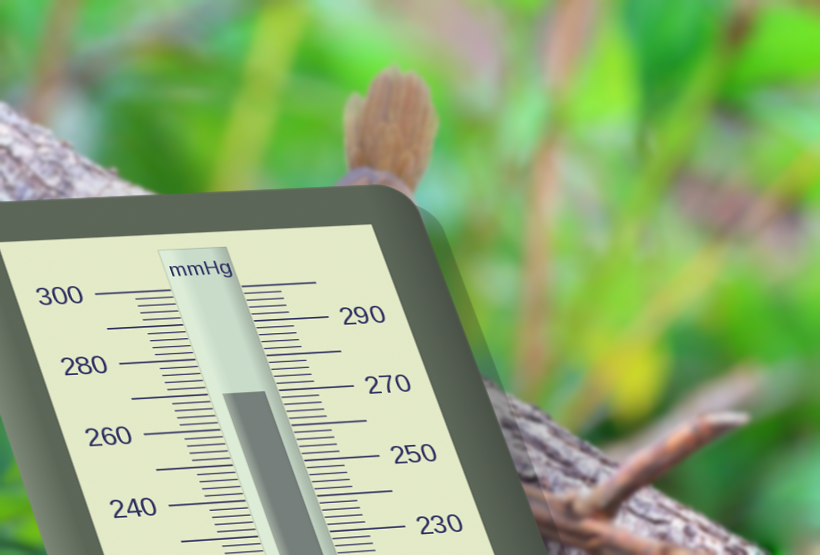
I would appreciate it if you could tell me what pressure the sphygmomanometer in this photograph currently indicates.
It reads 270 mmHg
